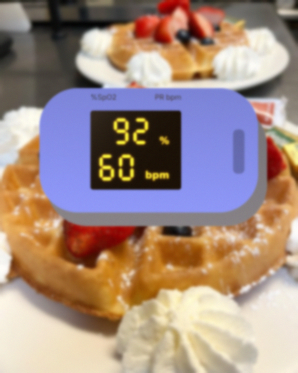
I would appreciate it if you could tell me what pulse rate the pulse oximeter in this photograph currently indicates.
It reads 60 bpm
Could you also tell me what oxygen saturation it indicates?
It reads 92 %
